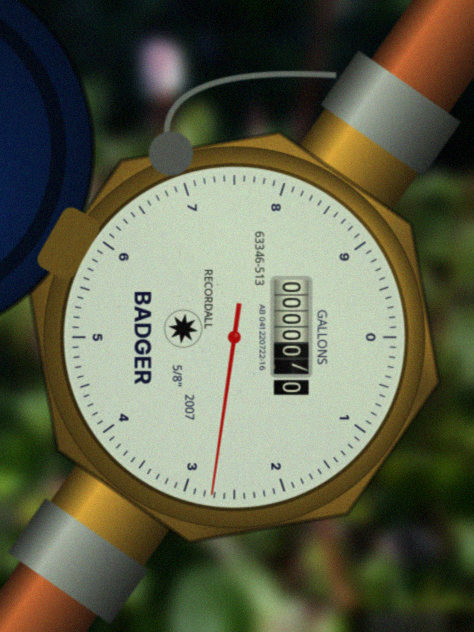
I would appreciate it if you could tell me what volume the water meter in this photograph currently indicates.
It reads 72.7 gal
